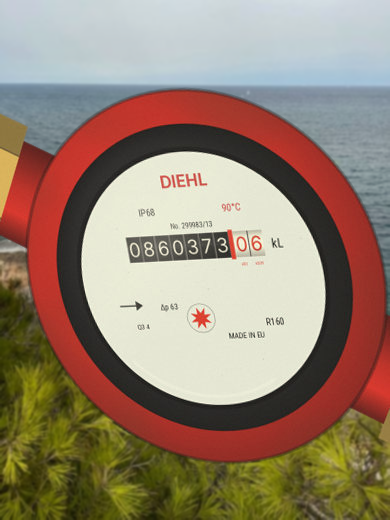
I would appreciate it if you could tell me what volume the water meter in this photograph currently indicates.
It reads 860373.06 kL
